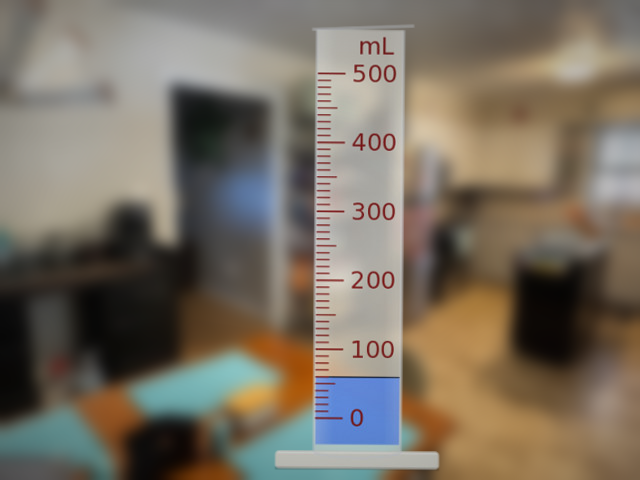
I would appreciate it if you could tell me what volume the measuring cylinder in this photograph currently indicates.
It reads 60 mL
